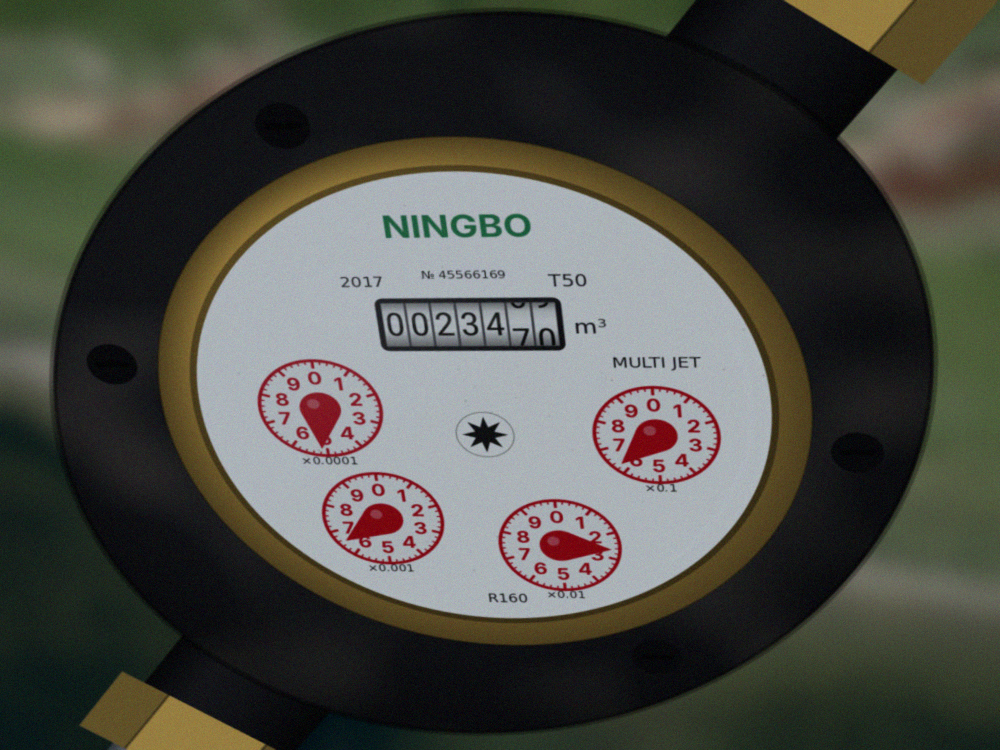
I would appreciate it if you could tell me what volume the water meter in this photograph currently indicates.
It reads 23469.6265 m³
